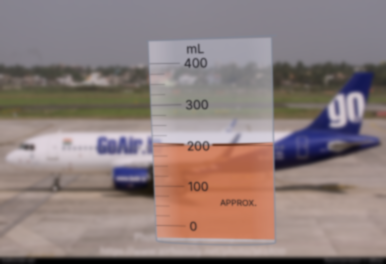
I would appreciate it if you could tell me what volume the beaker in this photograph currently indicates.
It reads 200 mL
